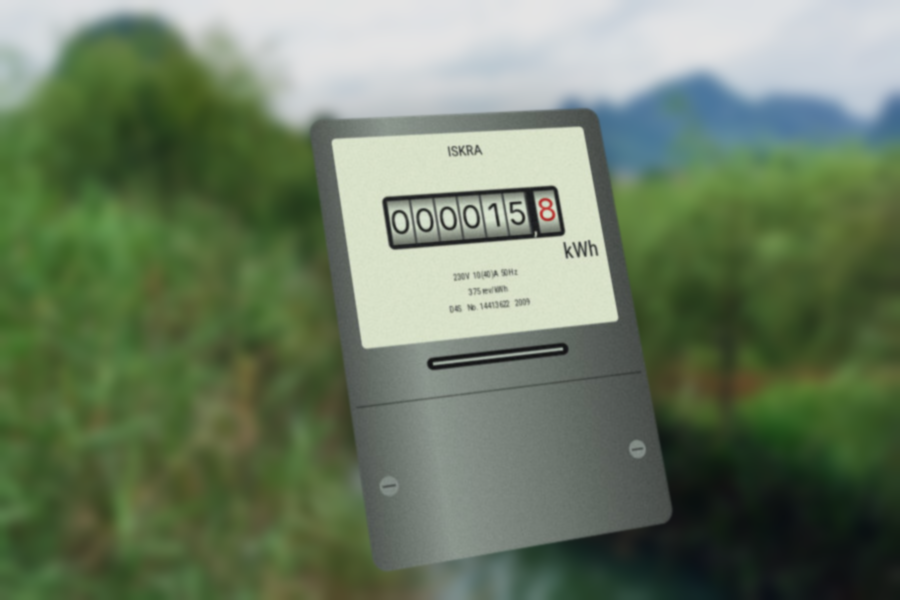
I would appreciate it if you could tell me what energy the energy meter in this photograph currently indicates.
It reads 15.8 kWh
